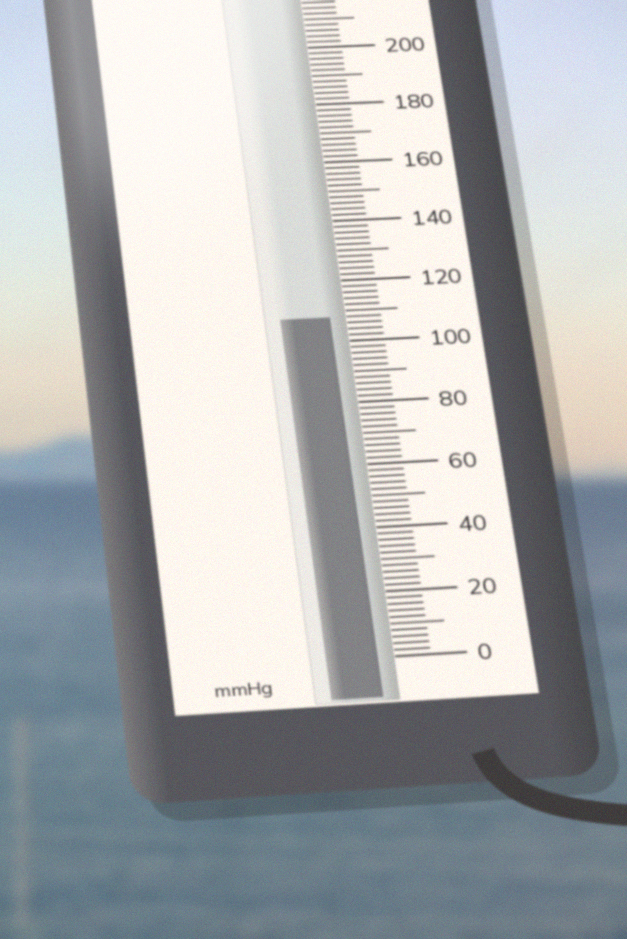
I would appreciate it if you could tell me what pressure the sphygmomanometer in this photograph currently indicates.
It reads 108 mmHg
